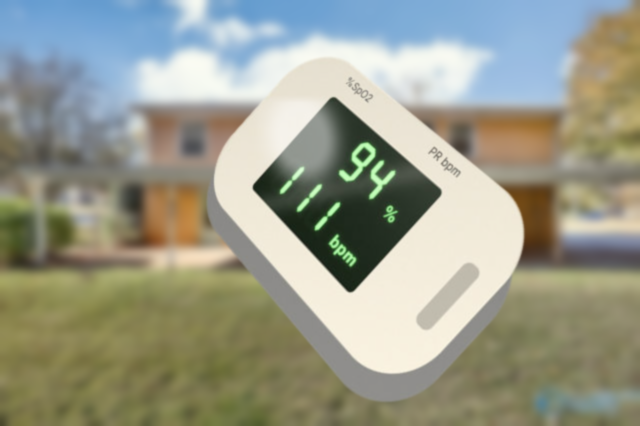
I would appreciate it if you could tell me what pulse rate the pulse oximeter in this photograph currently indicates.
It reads 111 bpm
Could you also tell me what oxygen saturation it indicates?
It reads 94 %
